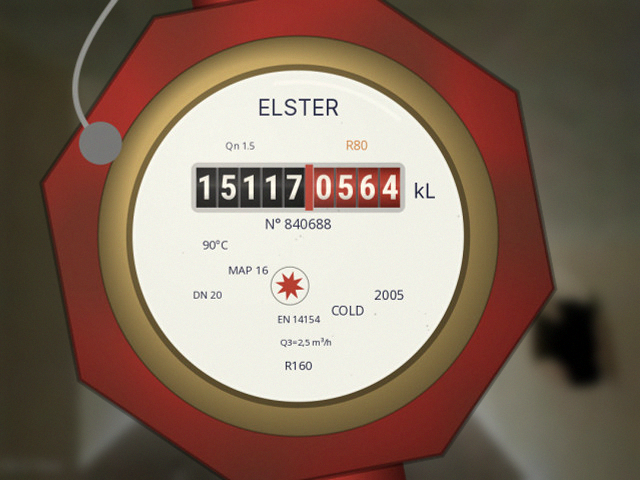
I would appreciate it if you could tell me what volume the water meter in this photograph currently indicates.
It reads 15117.0564 kL
